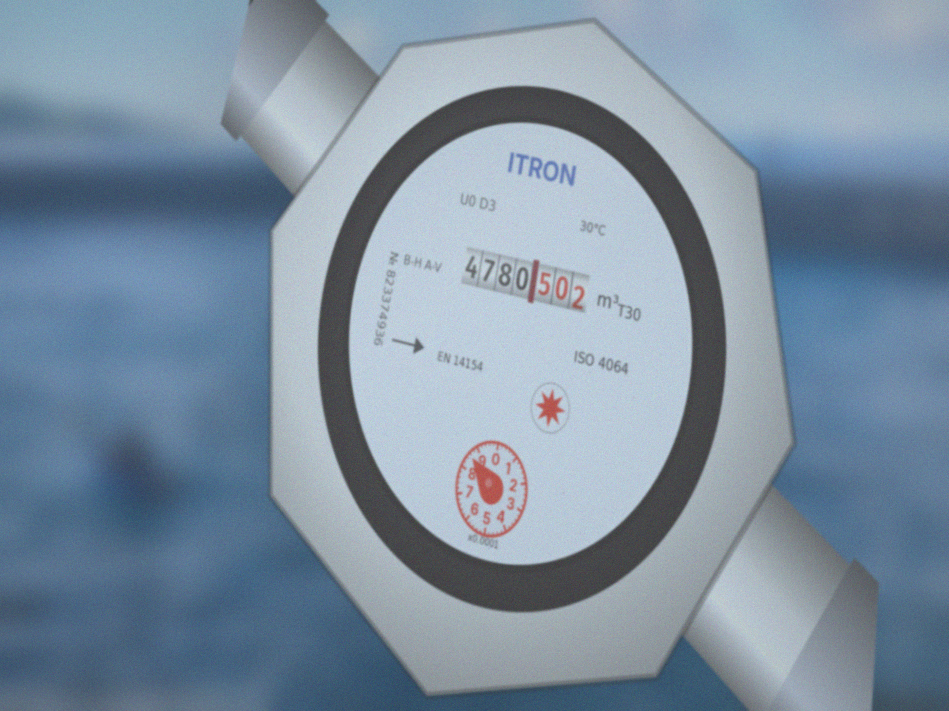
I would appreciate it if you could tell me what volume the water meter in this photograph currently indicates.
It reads 4780.5018 m³
